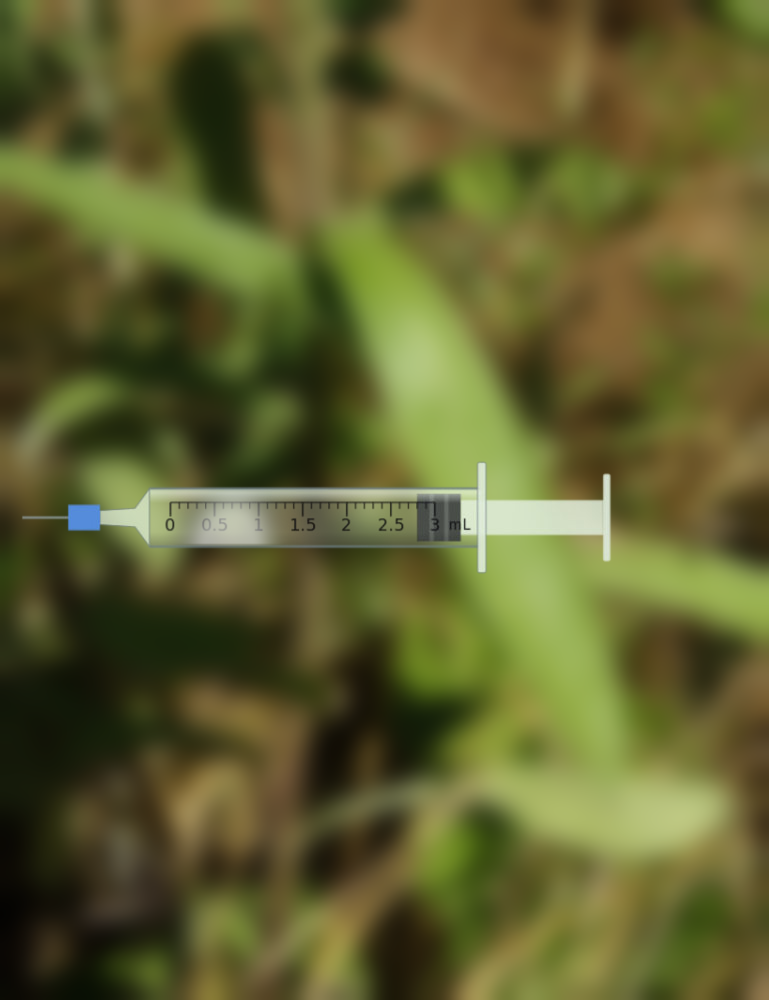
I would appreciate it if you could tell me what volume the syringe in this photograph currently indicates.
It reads 2.8 mL
